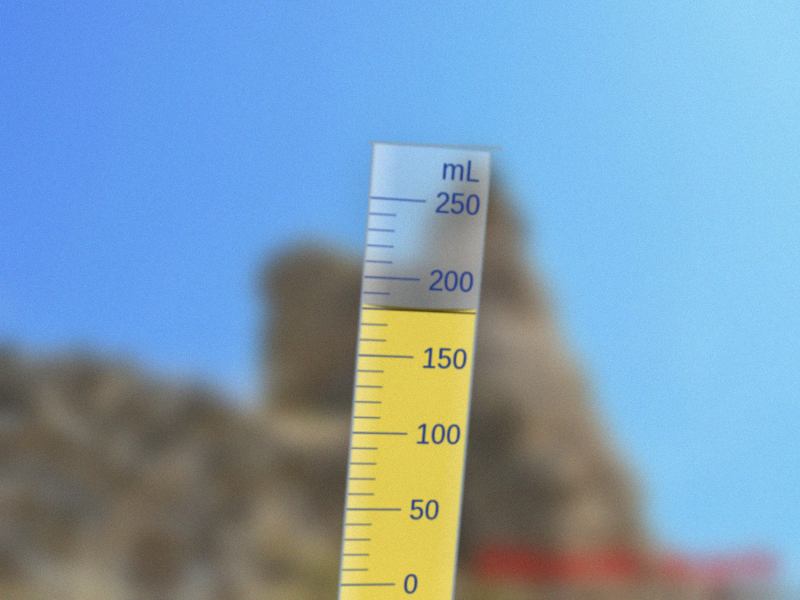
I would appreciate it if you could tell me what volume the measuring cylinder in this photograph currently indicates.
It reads 180 mL
